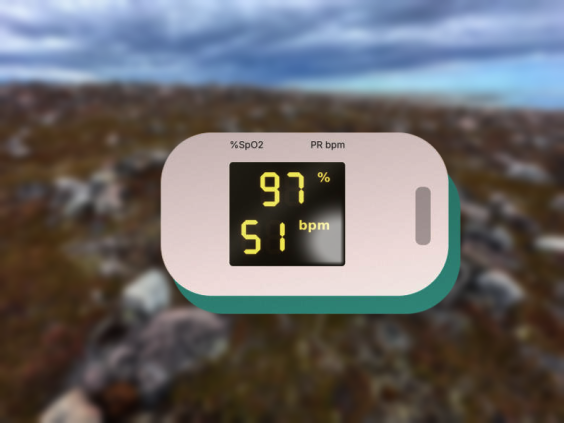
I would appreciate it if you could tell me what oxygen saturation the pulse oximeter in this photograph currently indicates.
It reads 97 %
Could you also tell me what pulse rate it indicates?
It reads 51 bpm
